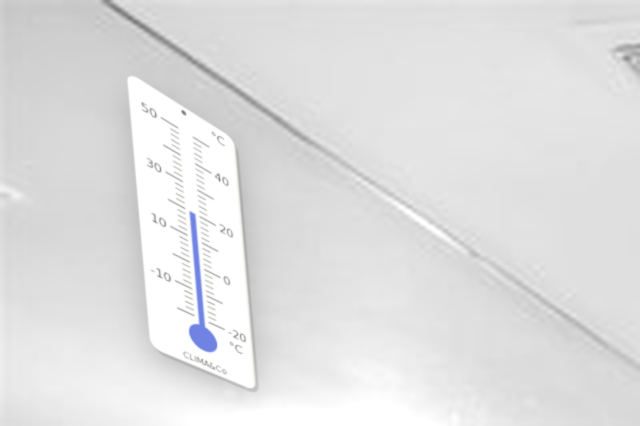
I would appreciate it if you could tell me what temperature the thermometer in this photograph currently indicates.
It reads 20 °C
